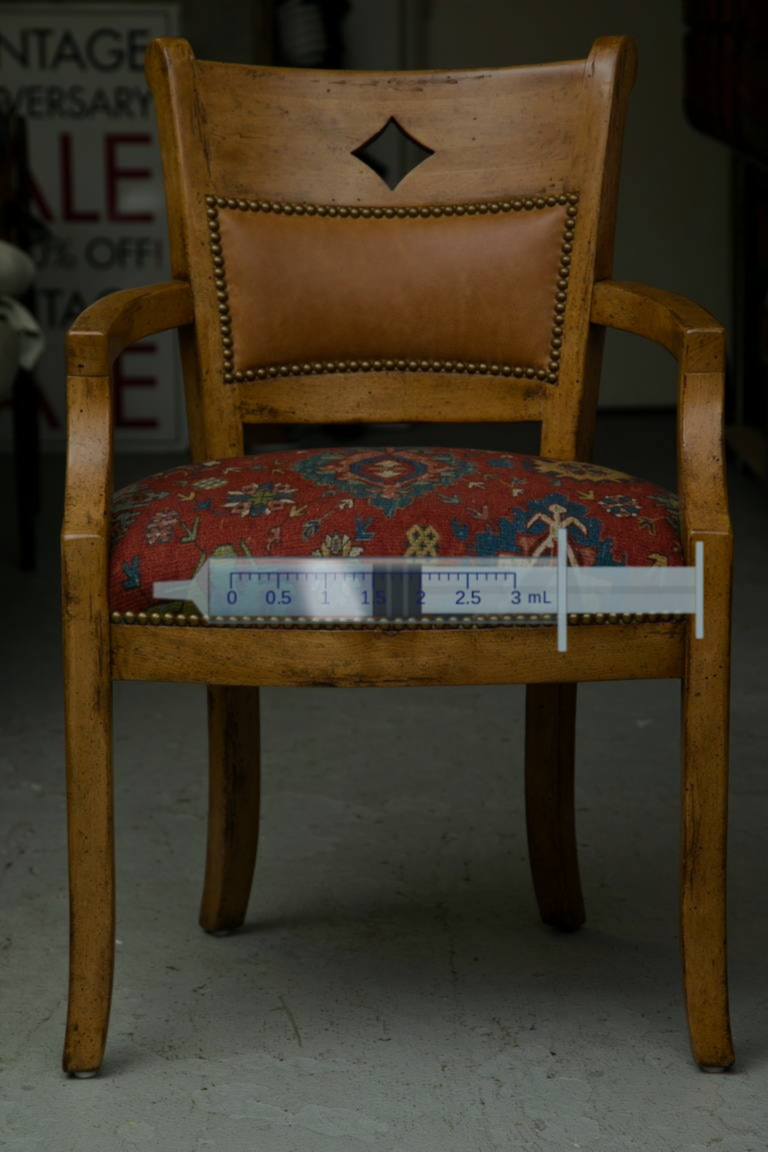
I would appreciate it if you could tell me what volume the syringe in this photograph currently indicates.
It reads 1.5 mL
